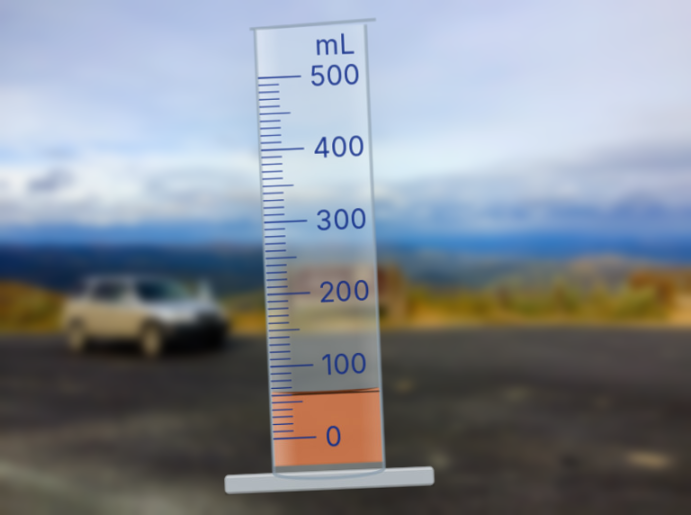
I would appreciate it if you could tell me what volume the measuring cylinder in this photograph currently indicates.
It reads 60 mL
